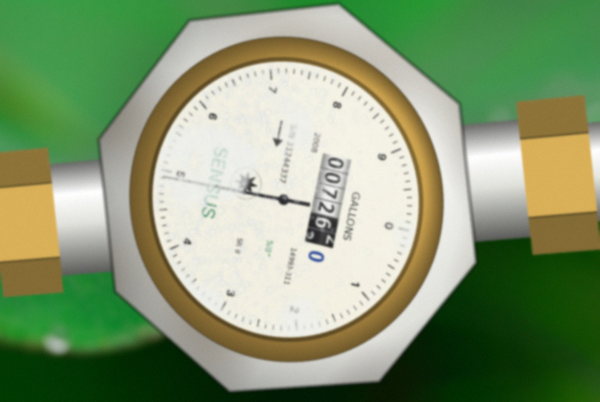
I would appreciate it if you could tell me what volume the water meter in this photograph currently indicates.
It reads 72624.9 gal
